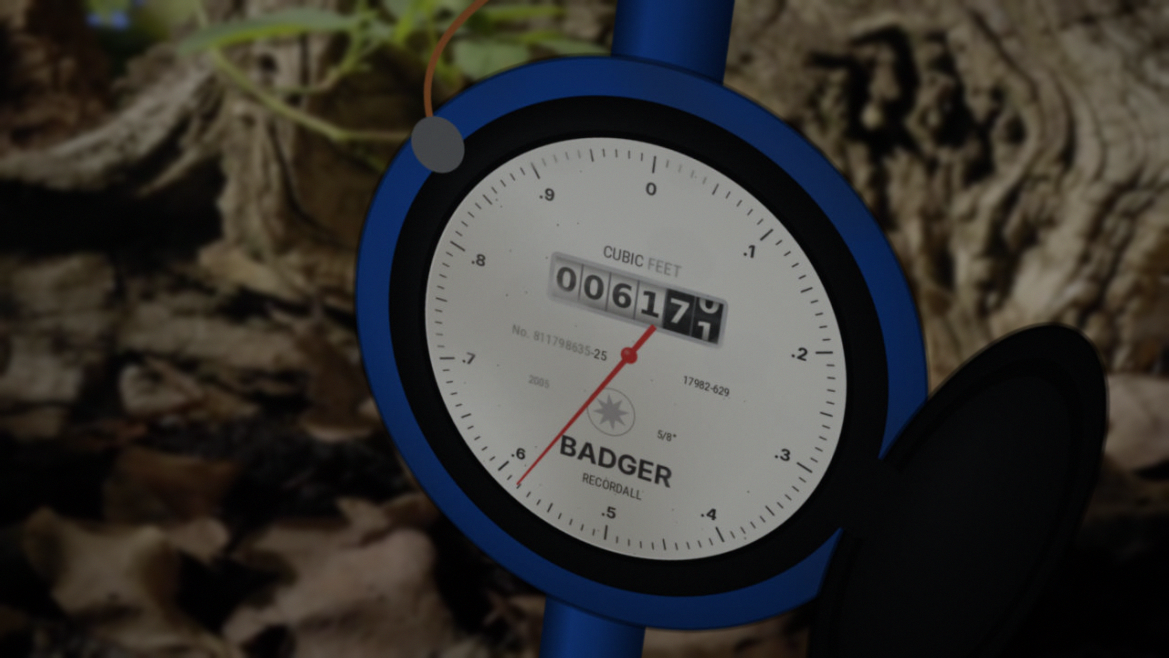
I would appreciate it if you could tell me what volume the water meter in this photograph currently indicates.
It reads 6170.58 ft³
